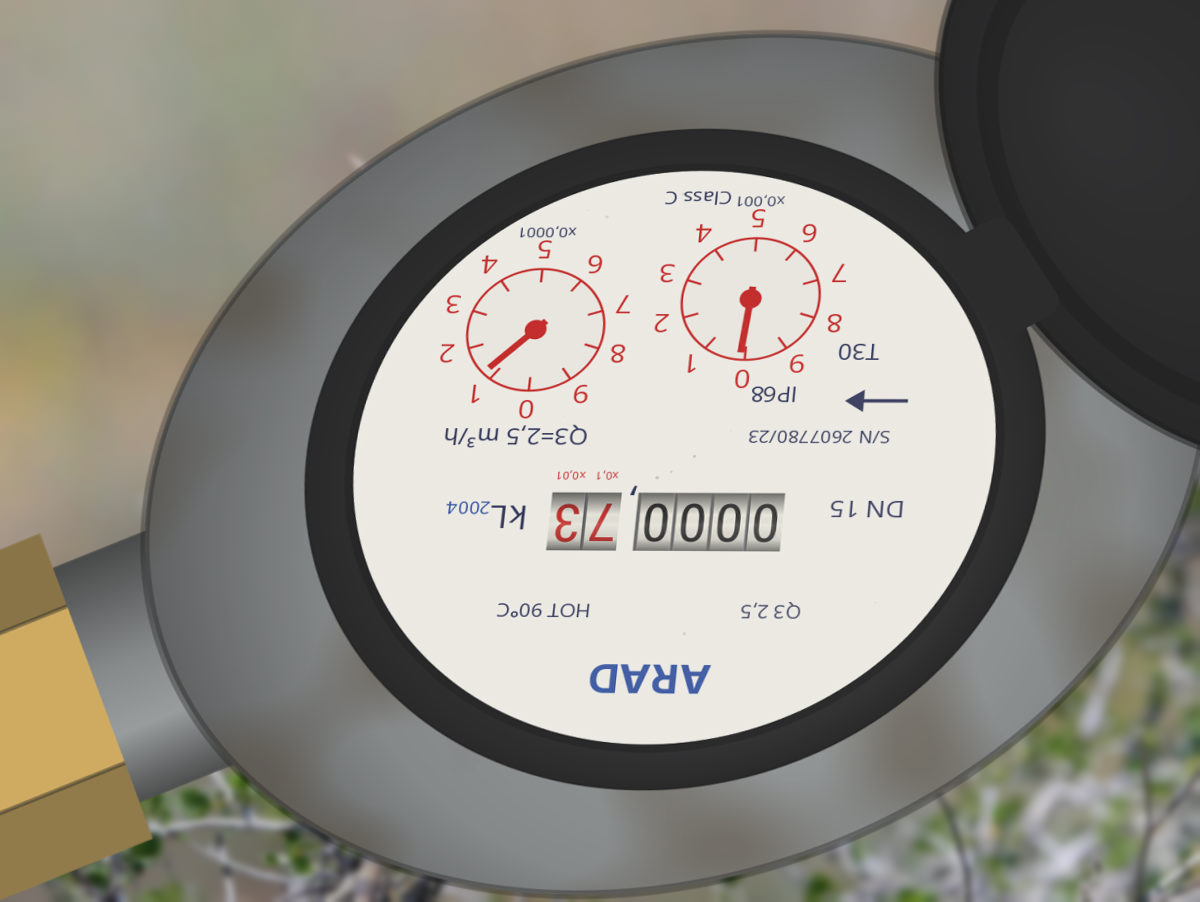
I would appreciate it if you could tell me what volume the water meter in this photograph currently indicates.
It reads 0.7301 kL
